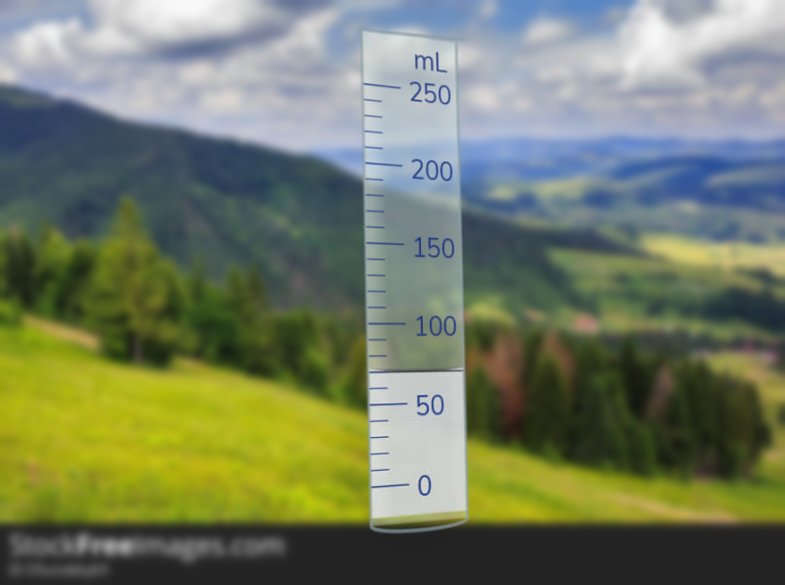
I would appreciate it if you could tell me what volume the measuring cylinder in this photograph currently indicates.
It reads 70 mL
